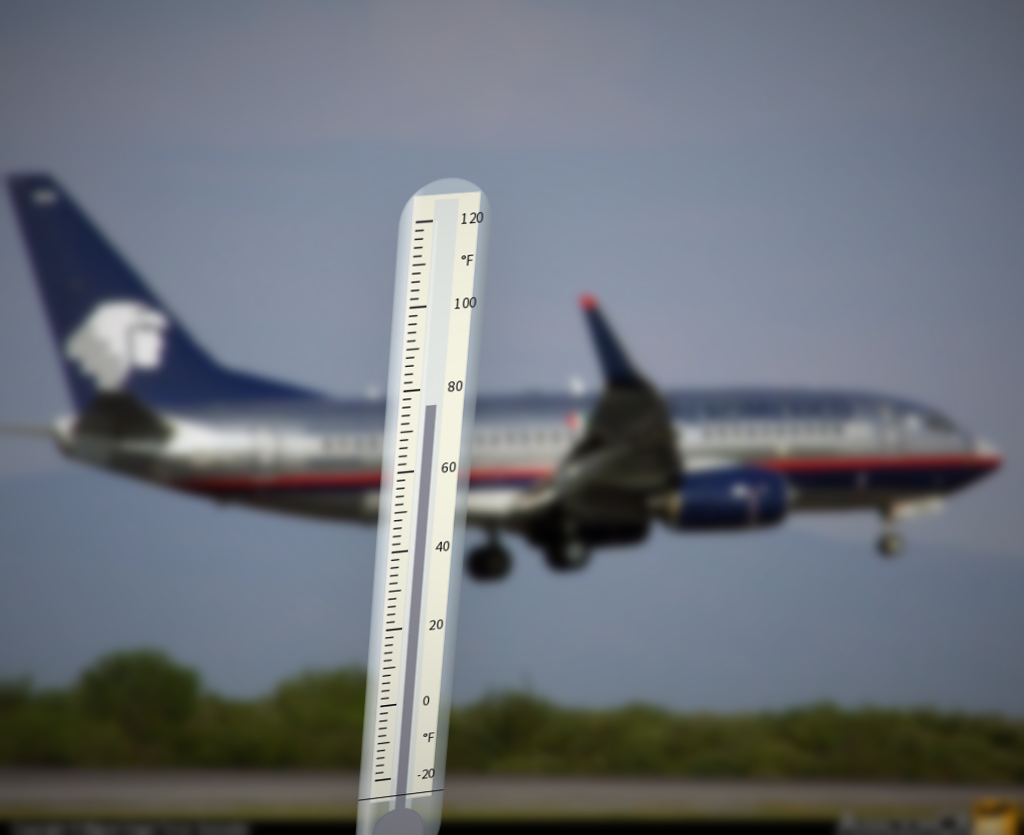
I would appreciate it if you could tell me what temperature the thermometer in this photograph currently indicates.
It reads 76 °F
